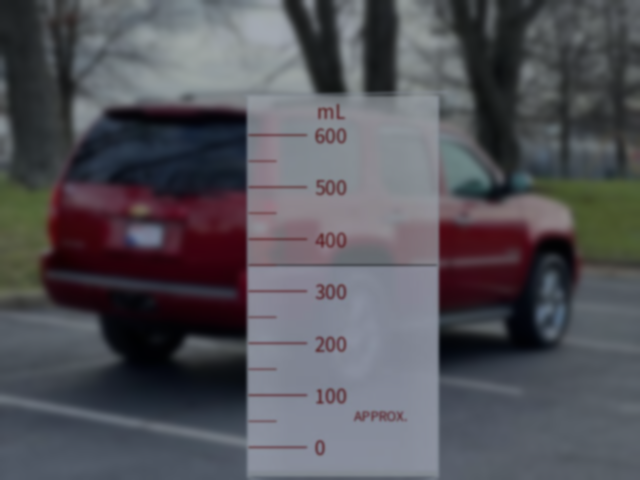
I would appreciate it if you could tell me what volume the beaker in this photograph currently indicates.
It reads 350 mL
